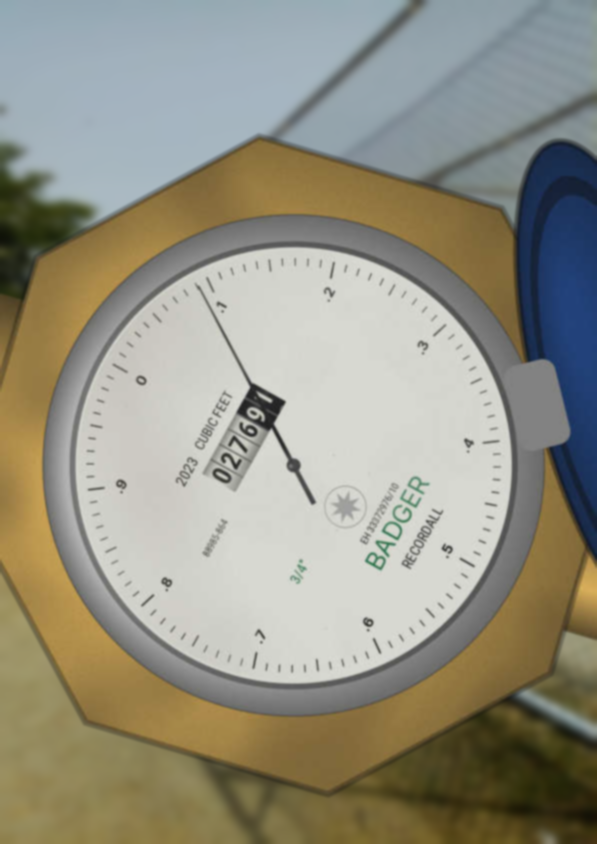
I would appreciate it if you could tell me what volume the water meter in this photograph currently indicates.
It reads 27691.09 ft³
